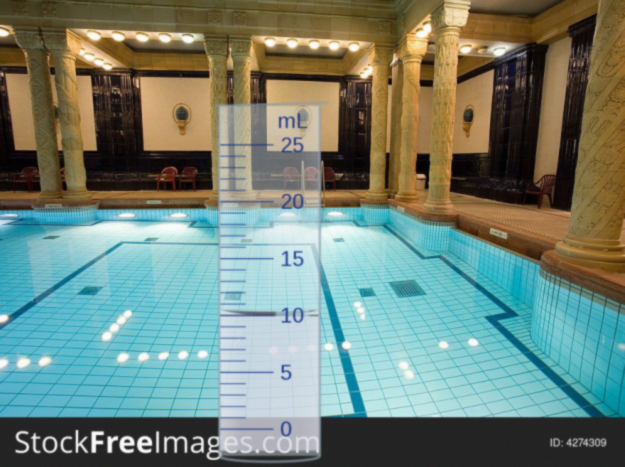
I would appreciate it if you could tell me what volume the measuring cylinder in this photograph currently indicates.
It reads 10 mL
